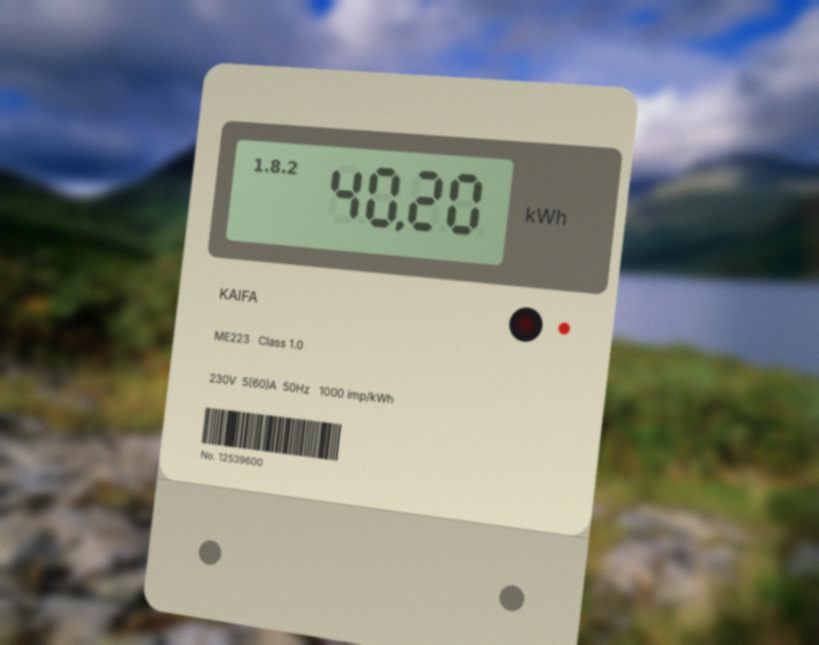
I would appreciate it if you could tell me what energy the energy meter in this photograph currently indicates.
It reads 40.20 kWh
